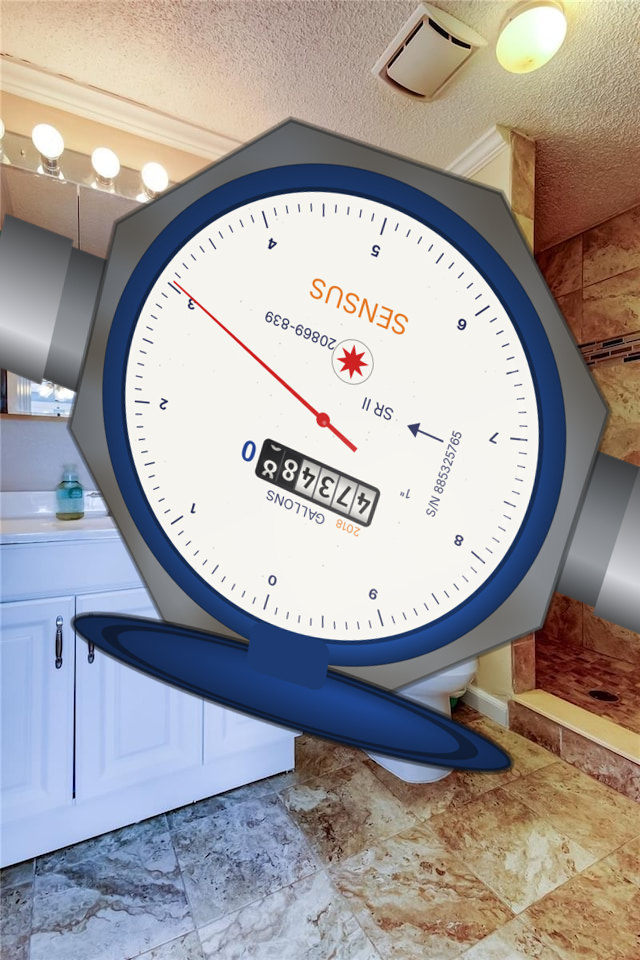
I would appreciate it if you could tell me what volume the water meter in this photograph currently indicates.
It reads 4734883.0 gal
